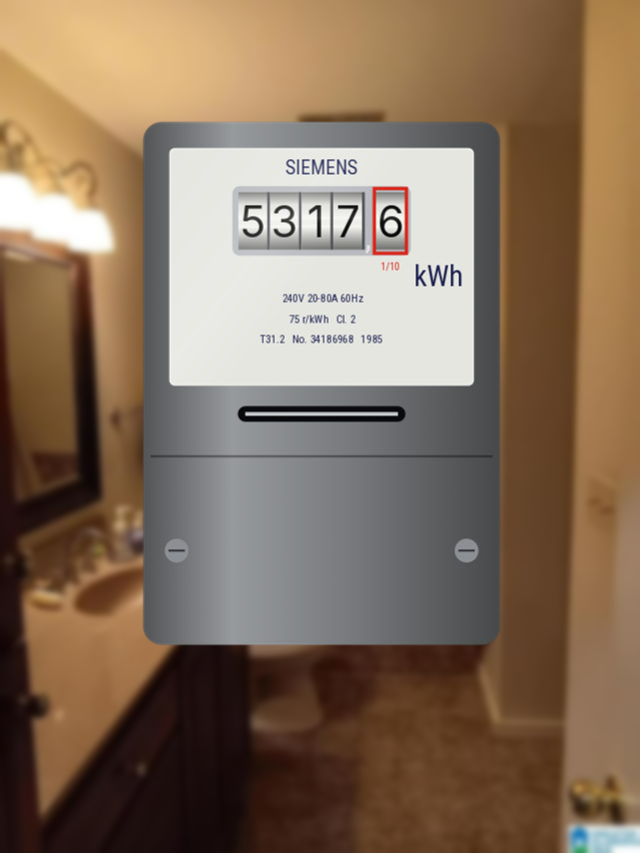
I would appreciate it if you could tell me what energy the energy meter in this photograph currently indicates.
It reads 5317.6 kWh
